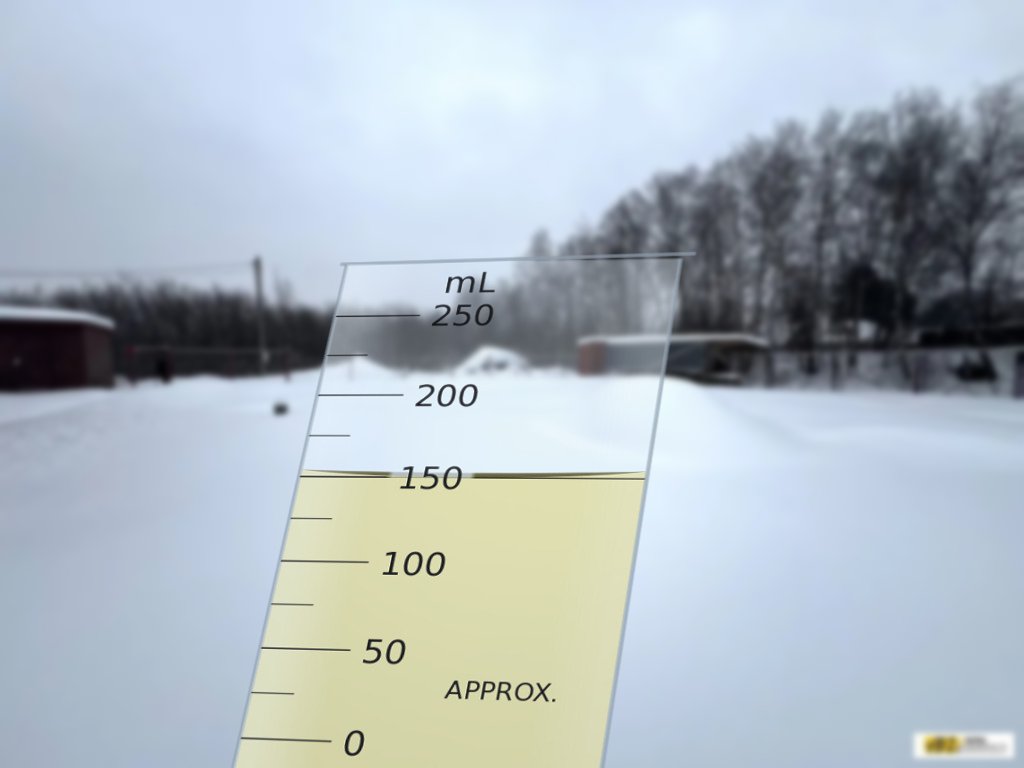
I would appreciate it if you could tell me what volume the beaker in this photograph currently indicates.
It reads 150 mL
